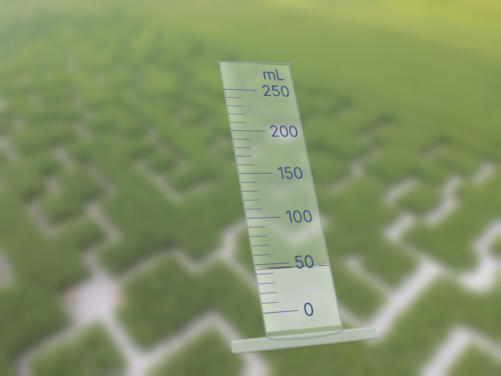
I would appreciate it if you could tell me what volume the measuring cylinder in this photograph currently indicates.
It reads 45 mL
